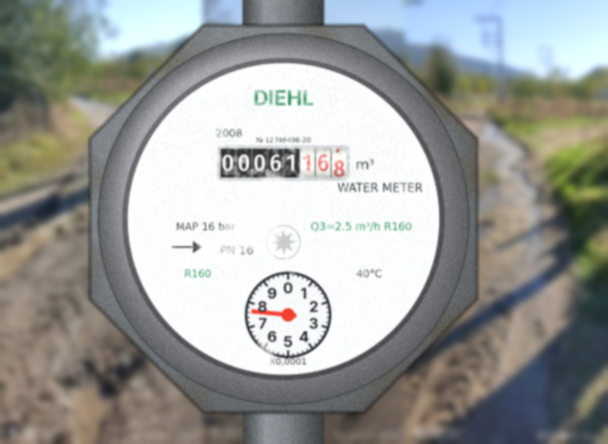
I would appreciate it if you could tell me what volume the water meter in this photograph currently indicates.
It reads 61.1677 m³
